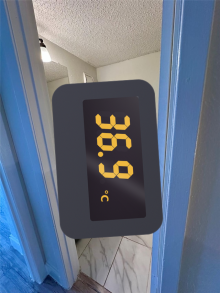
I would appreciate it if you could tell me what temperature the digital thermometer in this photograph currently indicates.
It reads 36.9 °C
